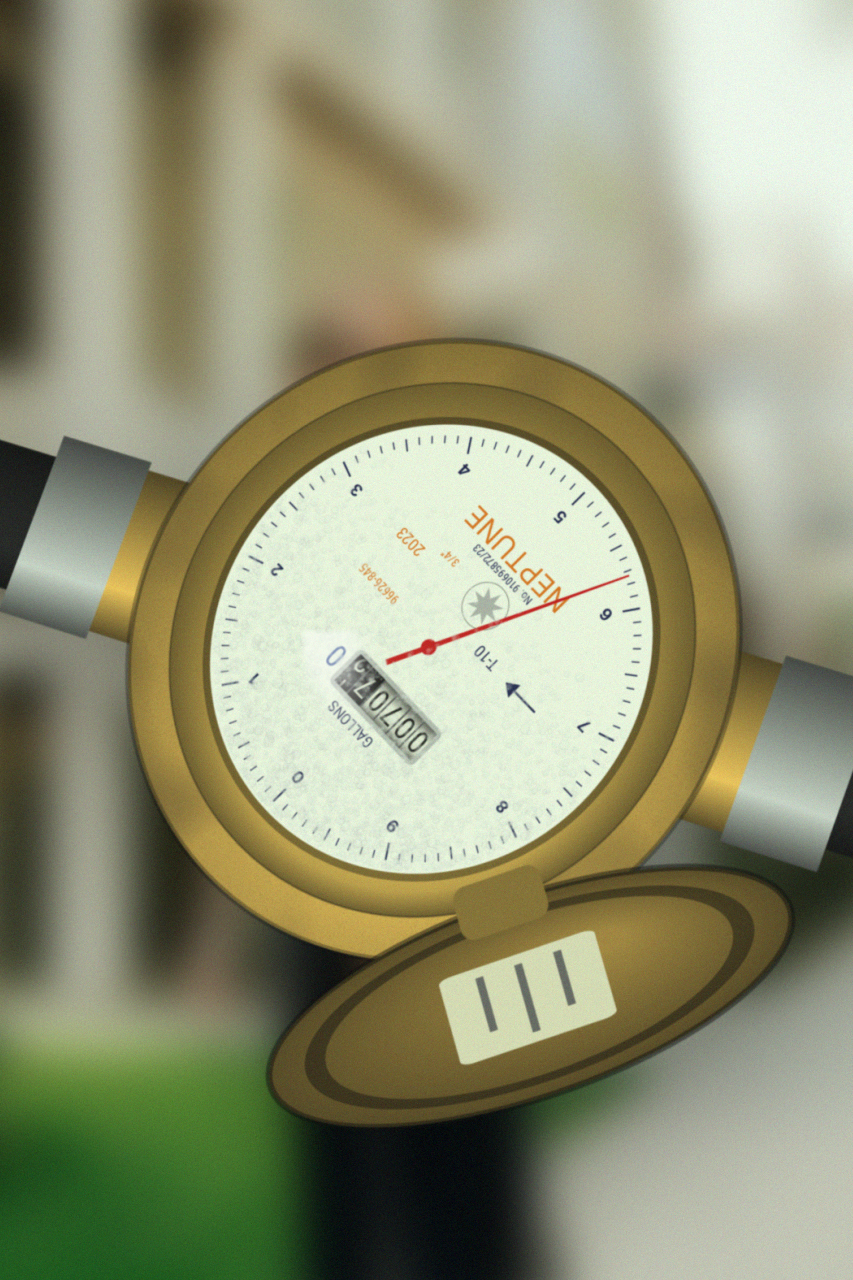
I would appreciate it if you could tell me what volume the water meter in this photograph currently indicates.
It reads 70715.7 gal
